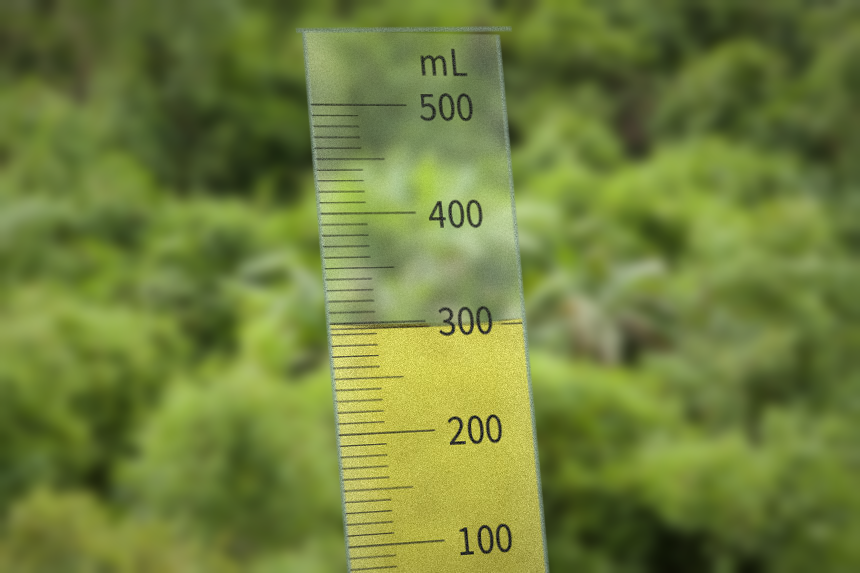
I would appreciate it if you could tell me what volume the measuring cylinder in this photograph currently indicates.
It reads 295 mL
